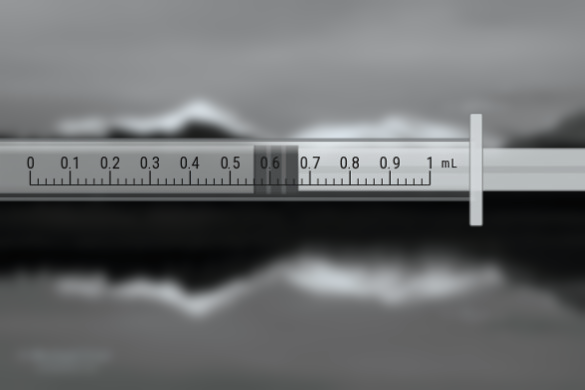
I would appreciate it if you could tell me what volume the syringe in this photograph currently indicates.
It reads 0.56 mL
